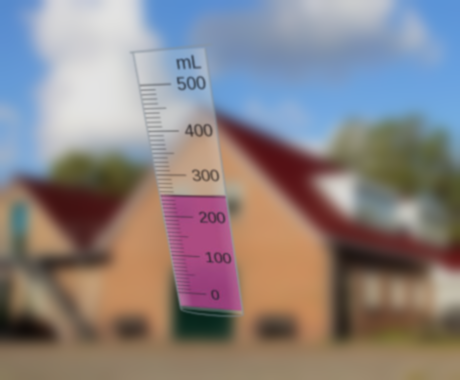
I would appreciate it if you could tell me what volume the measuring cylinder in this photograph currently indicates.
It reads 250 mL
